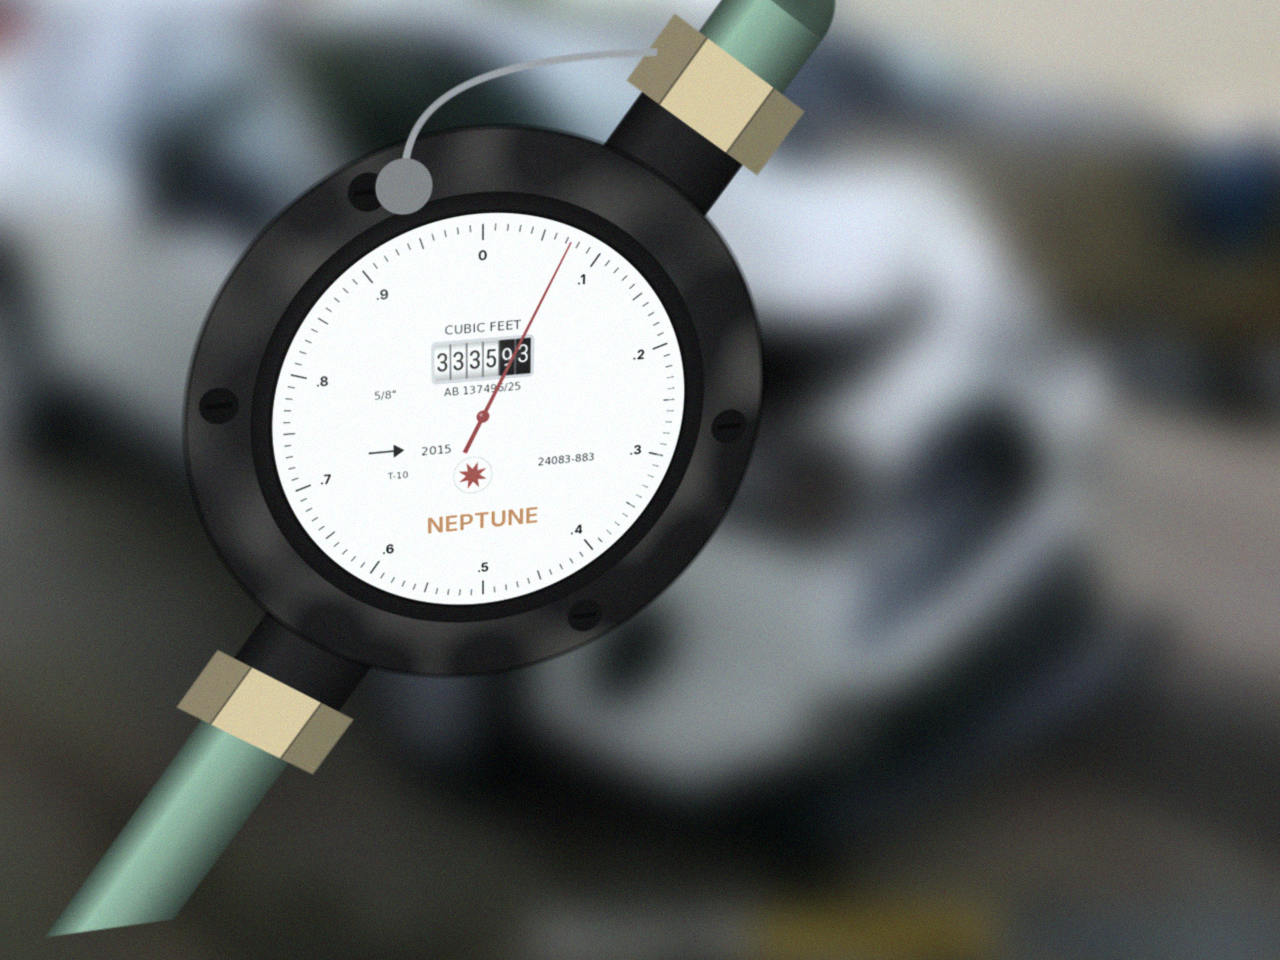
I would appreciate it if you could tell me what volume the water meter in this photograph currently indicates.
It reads 333593.07 ft³
